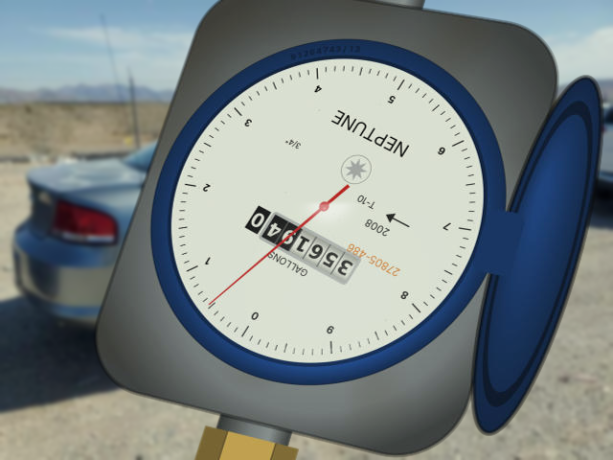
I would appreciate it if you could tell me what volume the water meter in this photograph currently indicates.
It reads 3561940.5 gal
